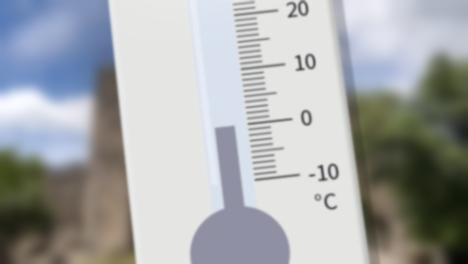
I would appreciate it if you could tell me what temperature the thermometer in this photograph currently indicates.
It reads 0 °C
